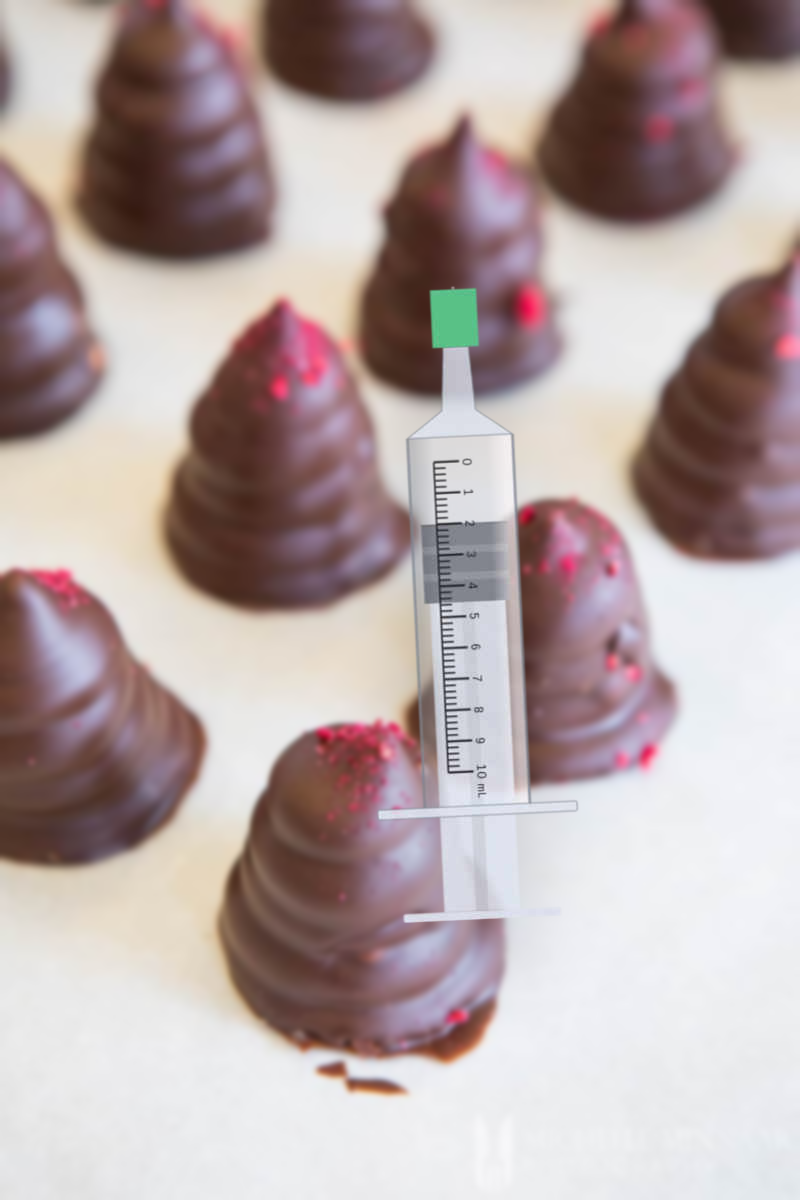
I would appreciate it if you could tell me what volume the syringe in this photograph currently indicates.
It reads 2 mL
